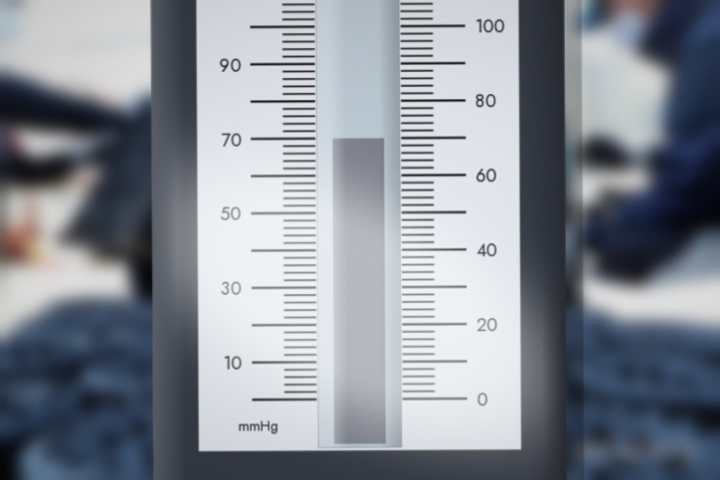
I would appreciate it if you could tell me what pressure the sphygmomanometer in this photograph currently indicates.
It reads 70 mmHg
